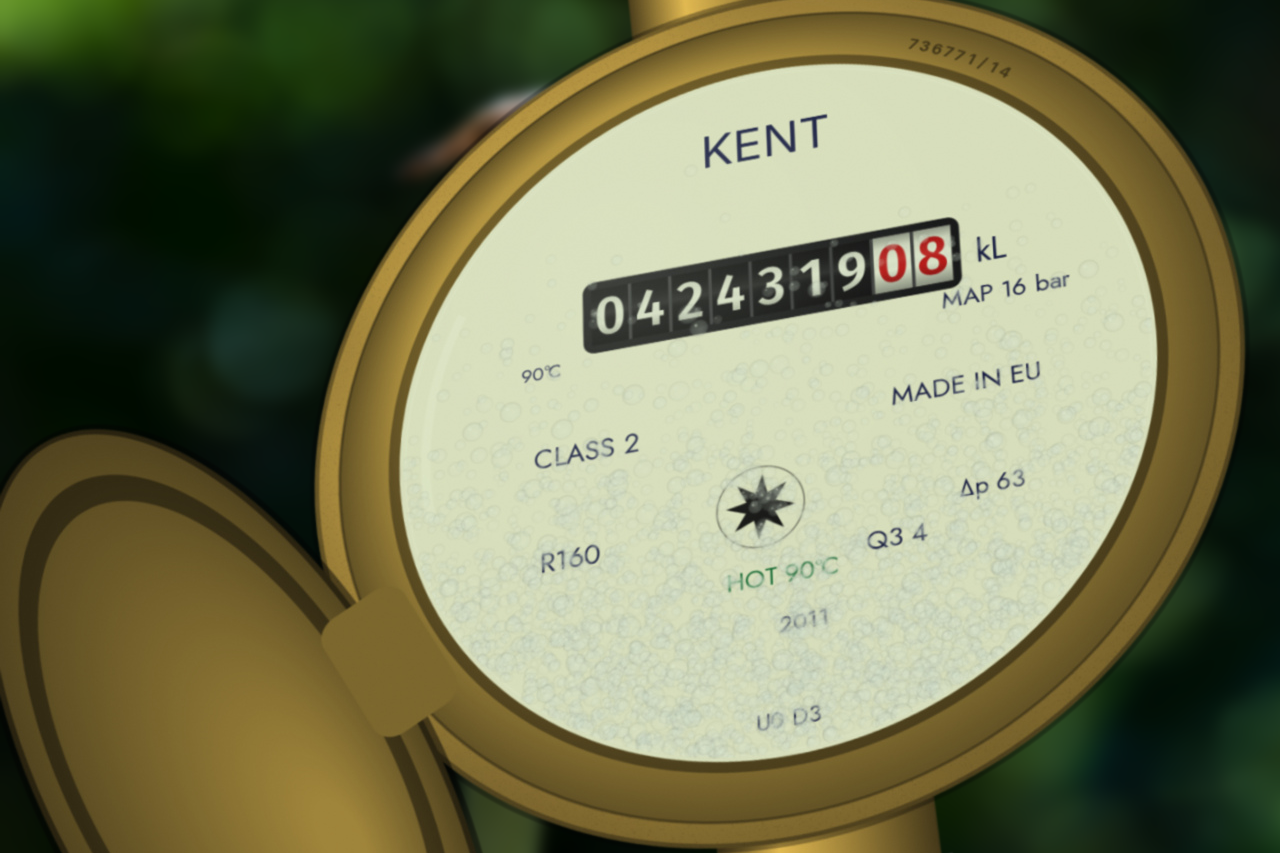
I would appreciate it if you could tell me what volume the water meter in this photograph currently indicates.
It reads 424319.08 kL
